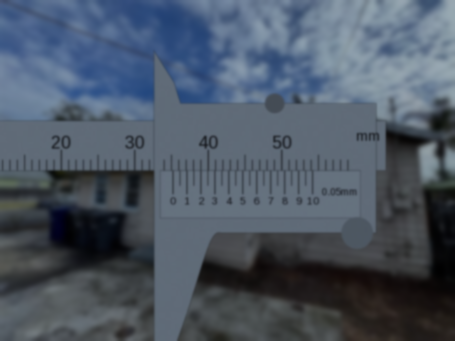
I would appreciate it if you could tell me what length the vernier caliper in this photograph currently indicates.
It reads 35.2 mm
